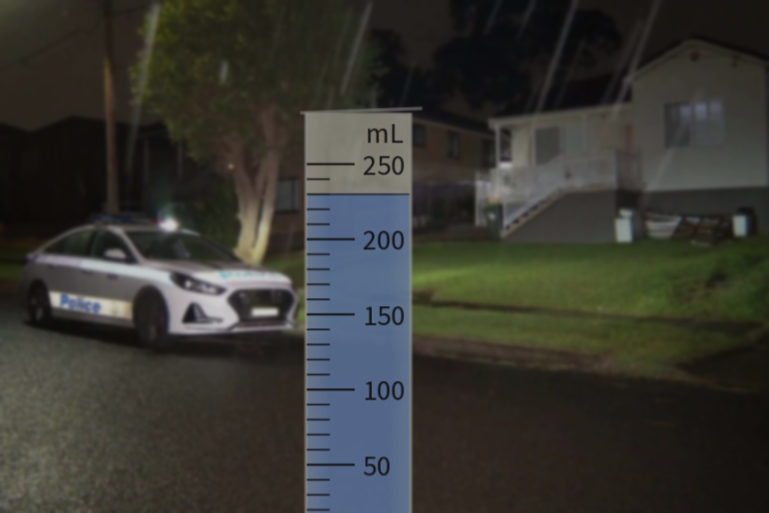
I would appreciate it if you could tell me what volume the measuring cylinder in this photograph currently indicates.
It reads 230 mL
